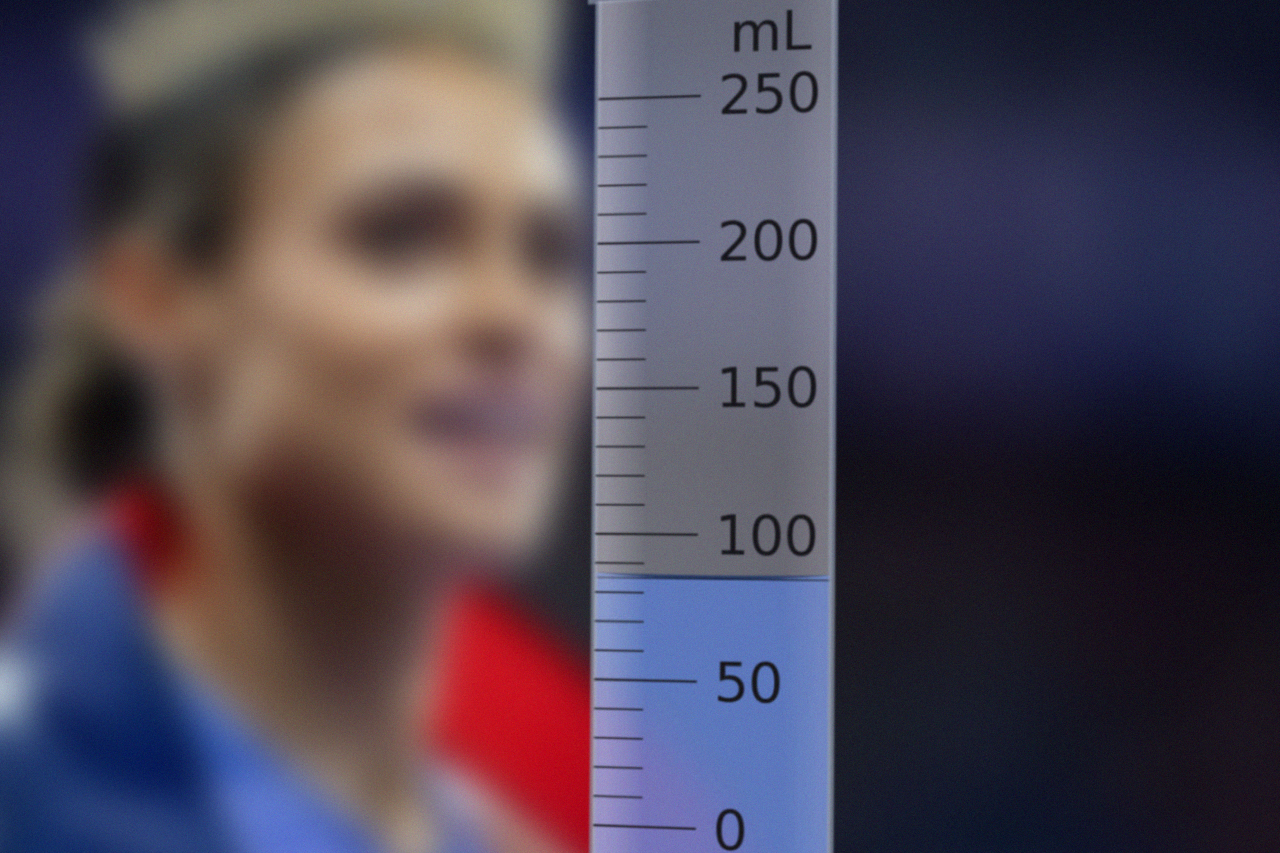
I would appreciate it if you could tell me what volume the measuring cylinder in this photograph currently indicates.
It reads 85 mL
